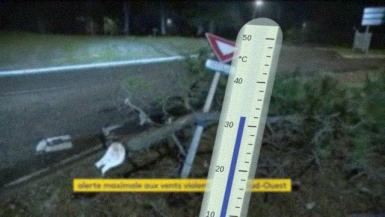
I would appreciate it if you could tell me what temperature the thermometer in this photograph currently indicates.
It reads 32 °C
